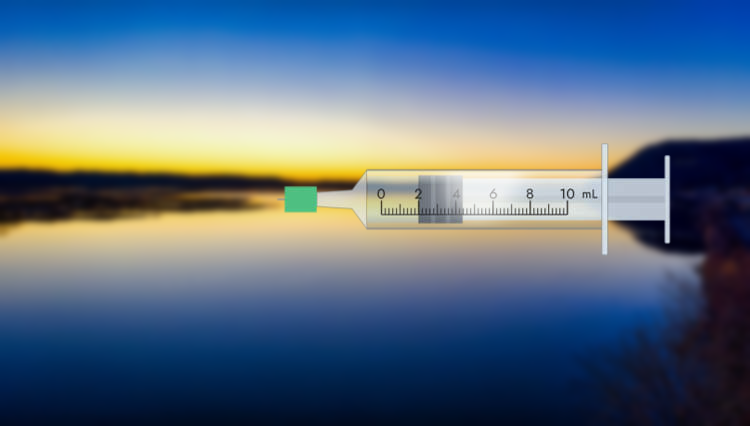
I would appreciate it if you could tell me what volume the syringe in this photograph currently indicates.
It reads 2 mL
